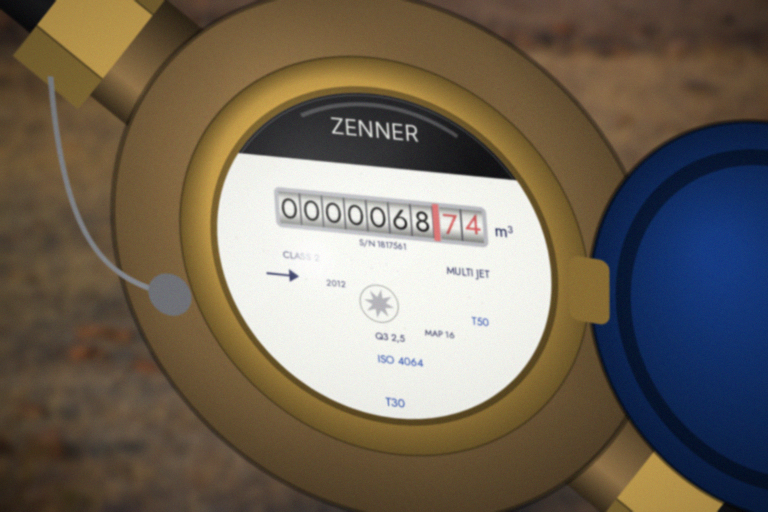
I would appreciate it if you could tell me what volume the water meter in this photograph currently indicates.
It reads 68.74 m³
